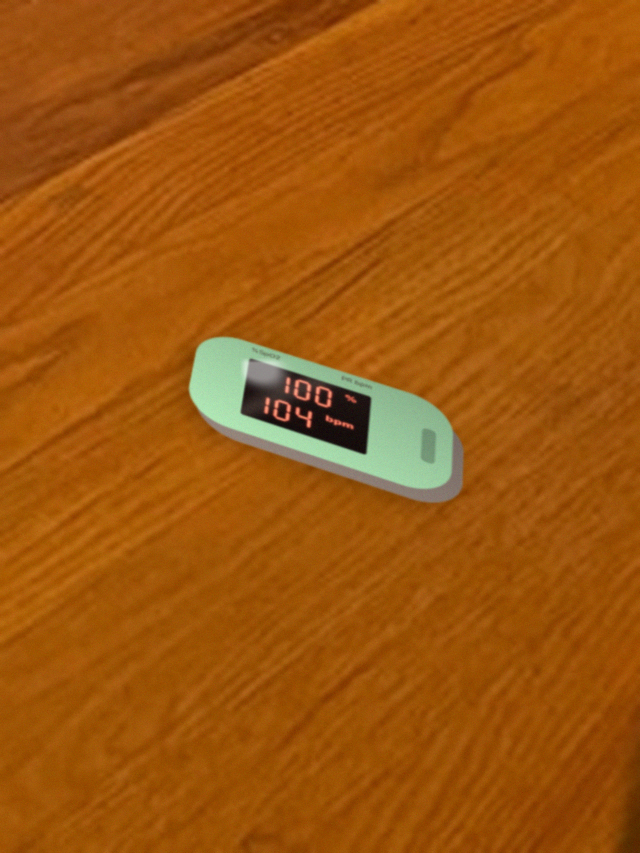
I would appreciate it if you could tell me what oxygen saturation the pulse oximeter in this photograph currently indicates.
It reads 100 %
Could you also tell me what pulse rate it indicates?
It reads 104 bpm
